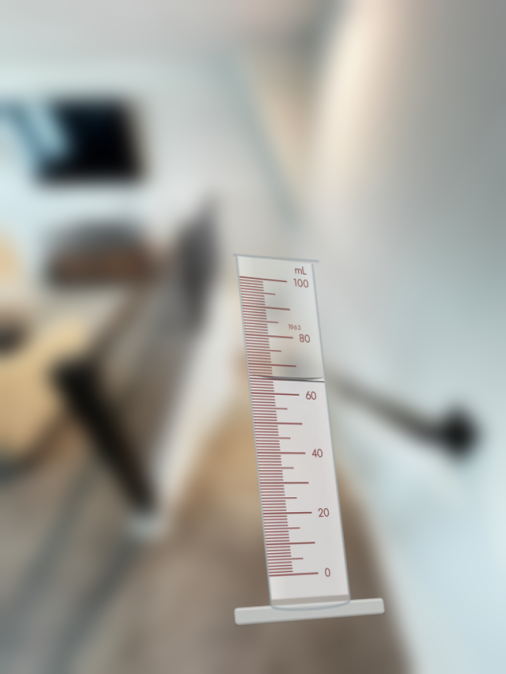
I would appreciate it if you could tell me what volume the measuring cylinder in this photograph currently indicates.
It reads 65 mL
